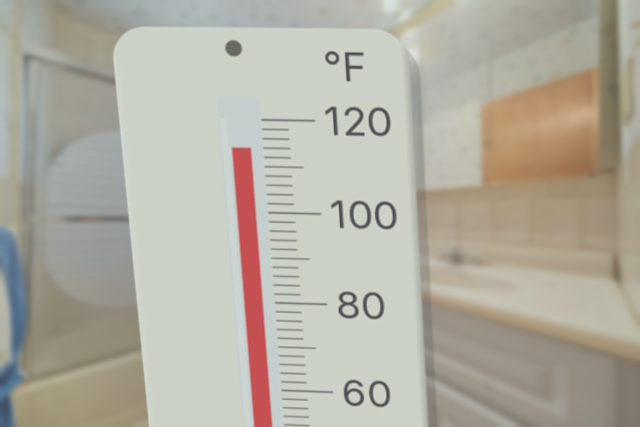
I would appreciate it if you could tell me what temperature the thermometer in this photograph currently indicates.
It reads 114 °F
